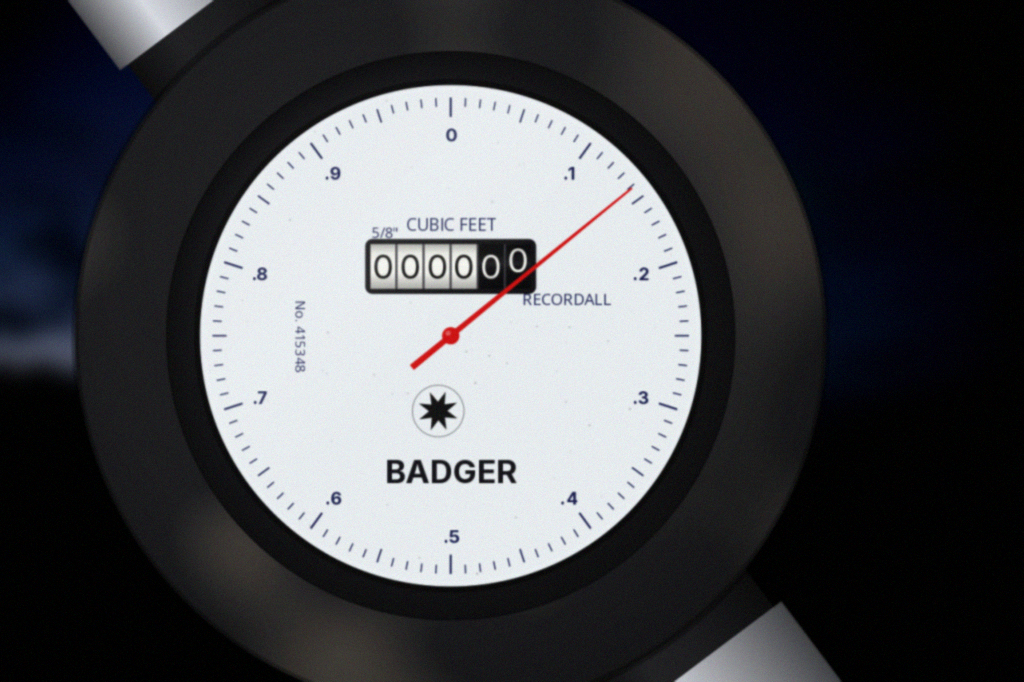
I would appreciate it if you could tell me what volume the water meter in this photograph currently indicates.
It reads 0.14 ft³
